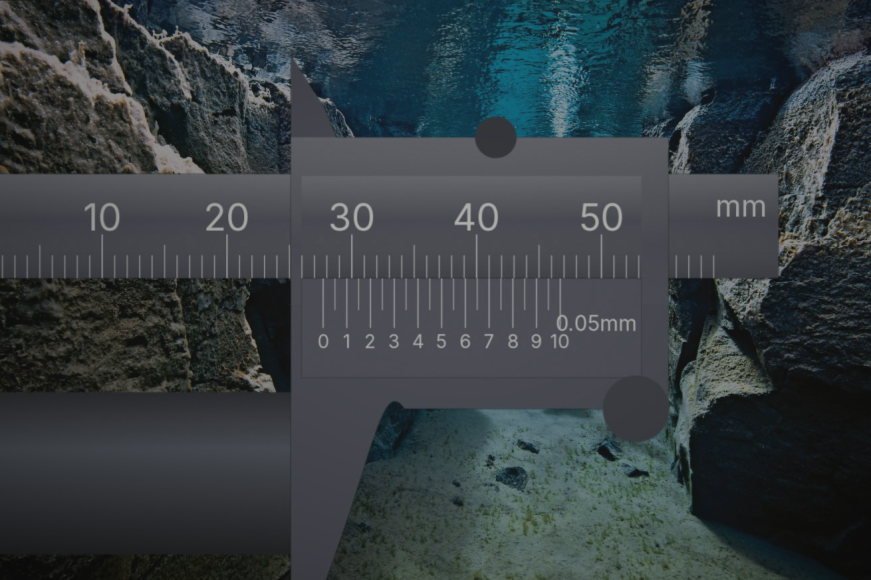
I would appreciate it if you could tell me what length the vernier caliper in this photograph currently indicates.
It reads 27.7 mm
